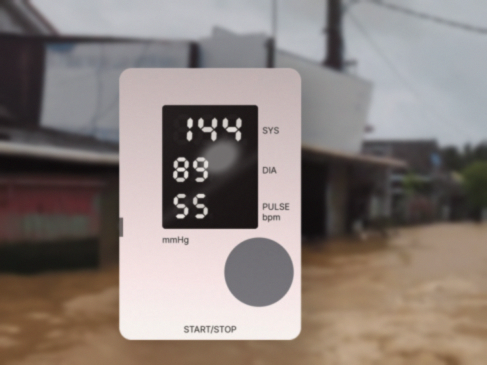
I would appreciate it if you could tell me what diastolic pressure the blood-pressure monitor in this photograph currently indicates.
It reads 89 mmHg
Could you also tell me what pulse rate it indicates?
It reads 55 bpm
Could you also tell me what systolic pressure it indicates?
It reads 144 mmHg
